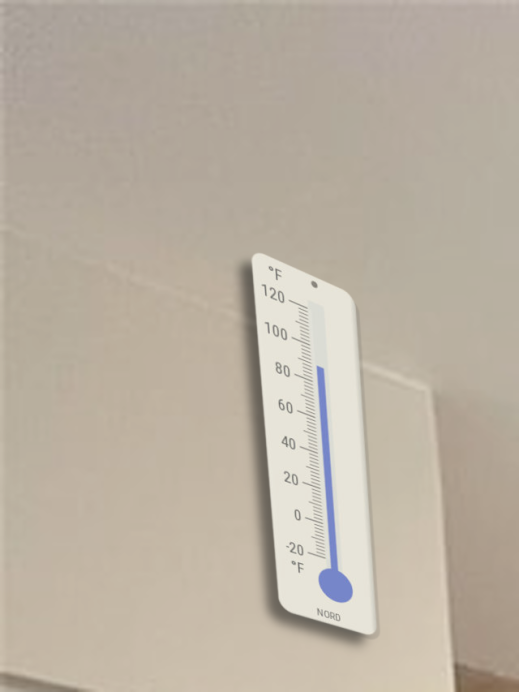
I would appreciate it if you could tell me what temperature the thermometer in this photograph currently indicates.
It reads 90 °F
